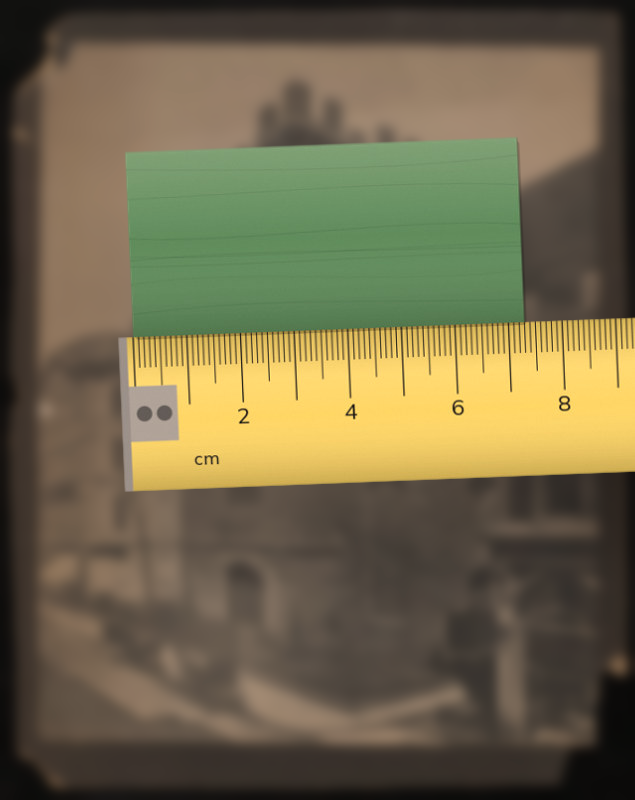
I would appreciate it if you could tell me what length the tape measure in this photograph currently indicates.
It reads 7.3 cm
